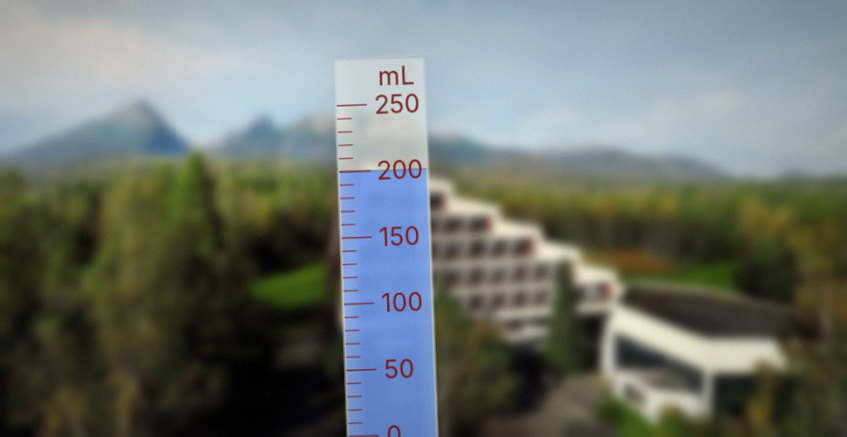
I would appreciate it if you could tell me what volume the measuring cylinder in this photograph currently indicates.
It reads 200 mL
